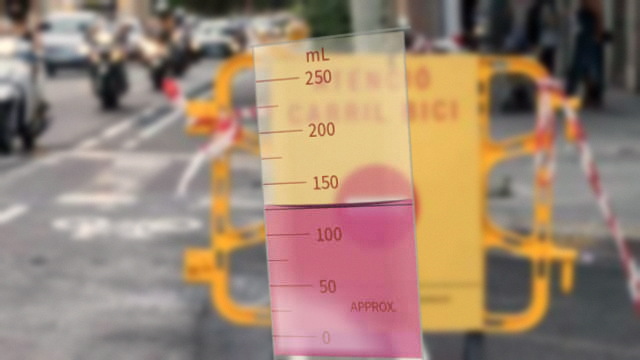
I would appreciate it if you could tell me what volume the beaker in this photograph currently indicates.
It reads 125 mL
